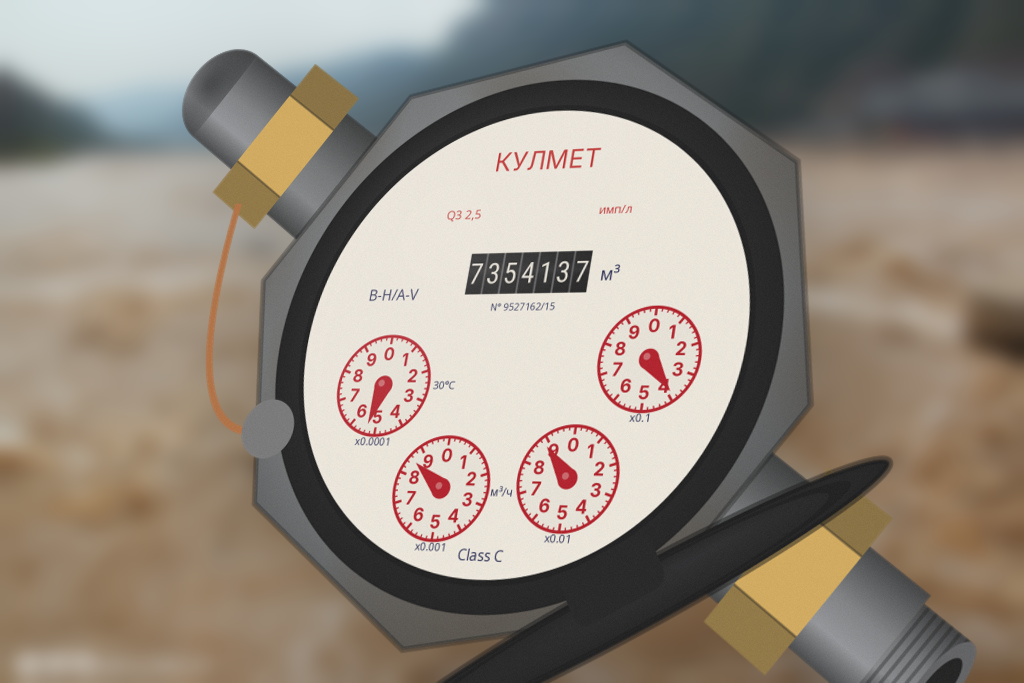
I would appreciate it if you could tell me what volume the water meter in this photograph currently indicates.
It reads 7354137.3885 m³
